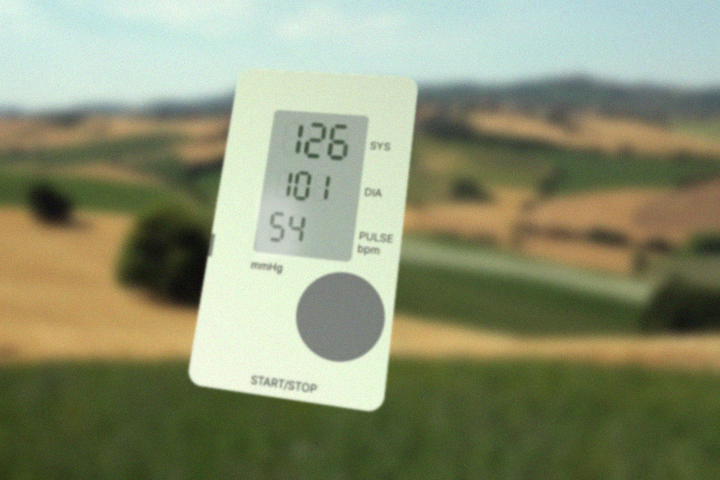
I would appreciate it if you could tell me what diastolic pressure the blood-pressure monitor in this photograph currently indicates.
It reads 101 mmHg
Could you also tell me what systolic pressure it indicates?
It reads 126 mmHg
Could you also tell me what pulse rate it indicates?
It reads 54 bpm
